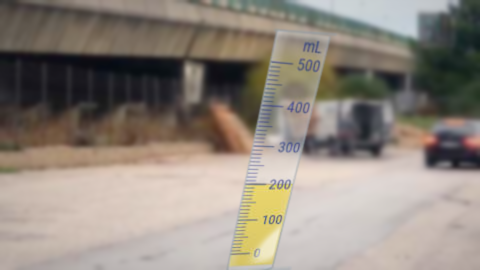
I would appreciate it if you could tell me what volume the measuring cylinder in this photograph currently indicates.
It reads 200 mL
